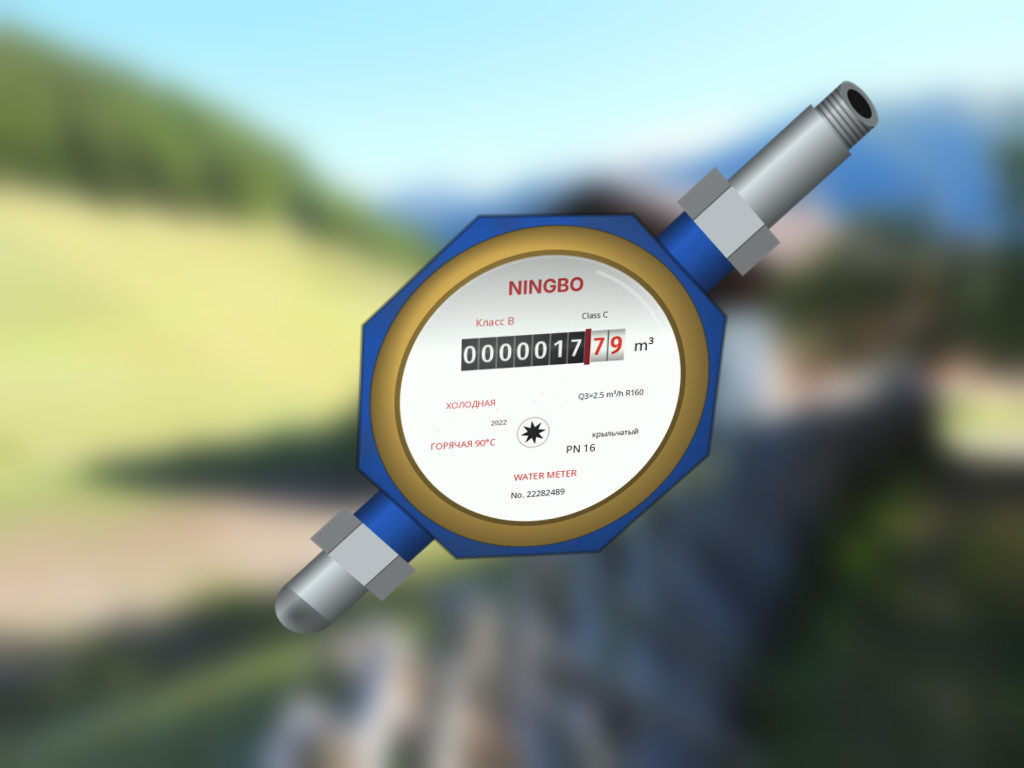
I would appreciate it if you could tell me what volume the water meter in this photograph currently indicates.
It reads 17.79 m³
